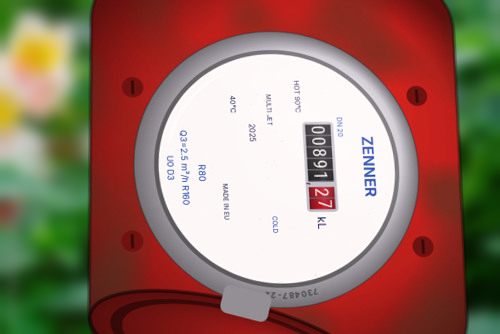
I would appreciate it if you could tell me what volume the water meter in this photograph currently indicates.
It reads 891.27 kL
